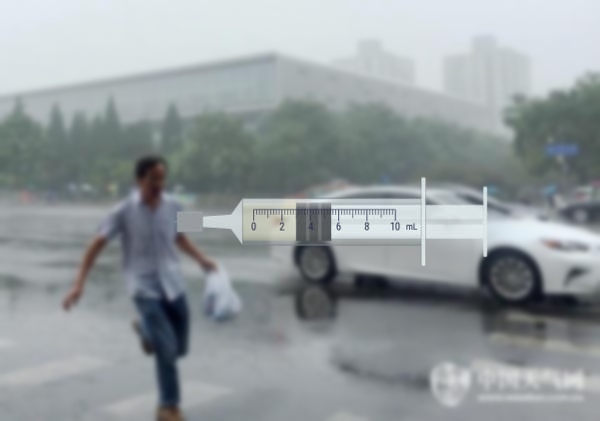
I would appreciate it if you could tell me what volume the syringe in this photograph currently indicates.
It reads 3 mL
